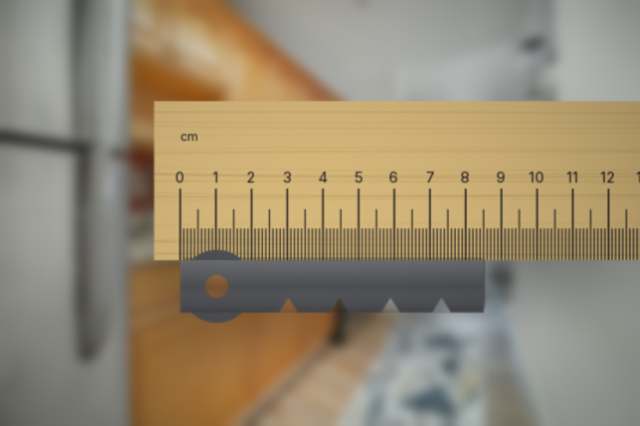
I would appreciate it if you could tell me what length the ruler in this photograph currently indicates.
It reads 8.5 cm
